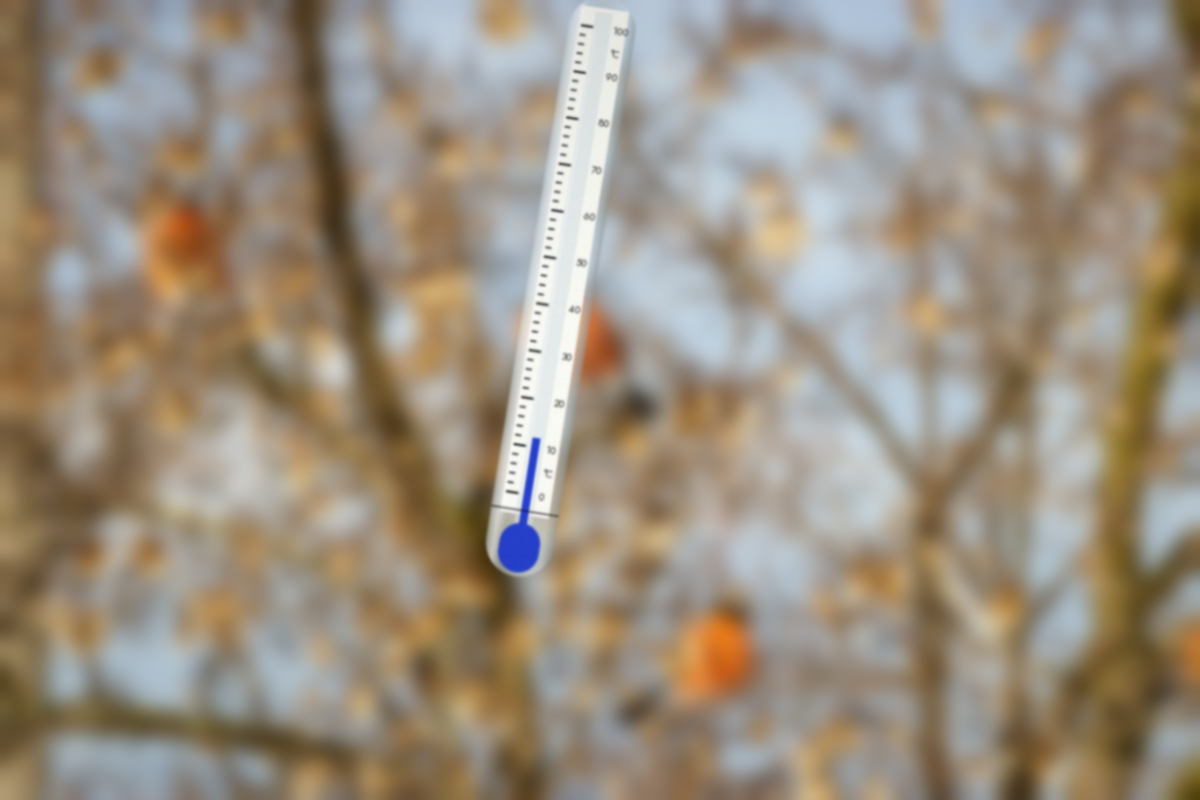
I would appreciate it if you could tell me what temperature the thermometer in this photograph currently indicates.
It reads 12 °C
